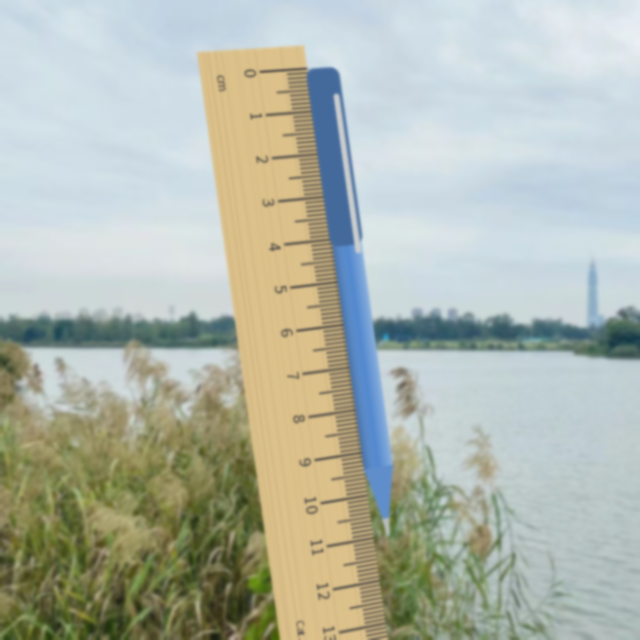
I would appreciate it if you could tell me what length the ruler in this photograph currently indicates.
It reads 11 cm
